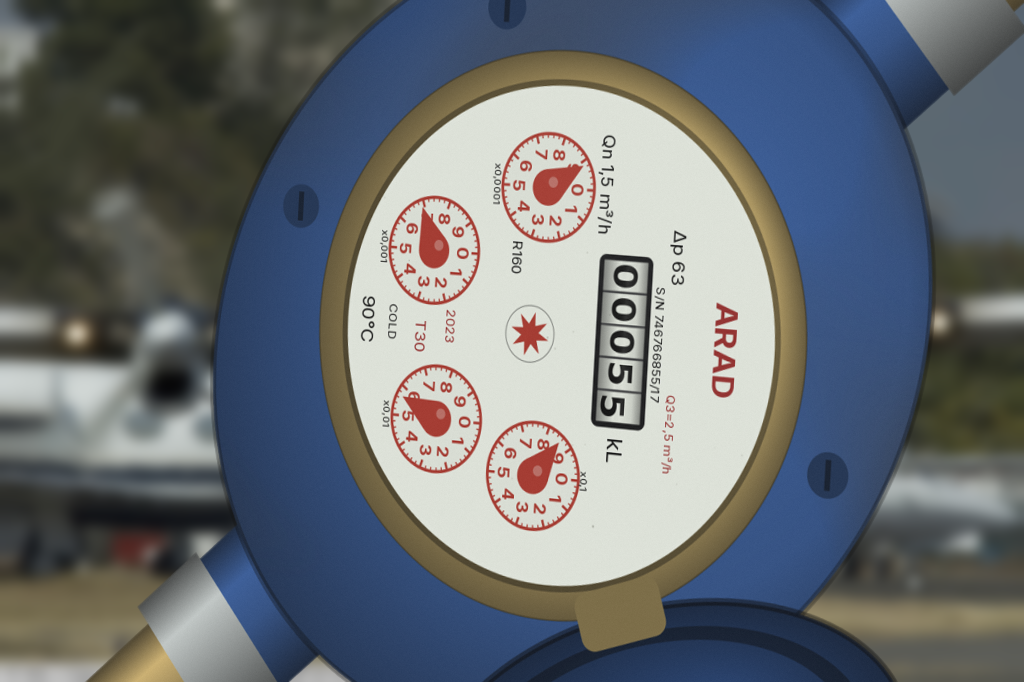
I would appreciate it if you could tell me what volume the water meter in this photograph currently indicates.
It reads 54.8569 kL
